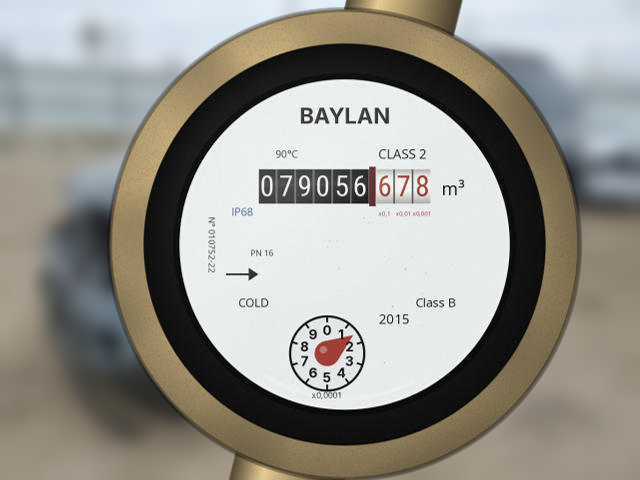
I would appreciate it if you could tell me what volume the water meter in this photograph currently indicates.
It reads 79056.6781 m³
